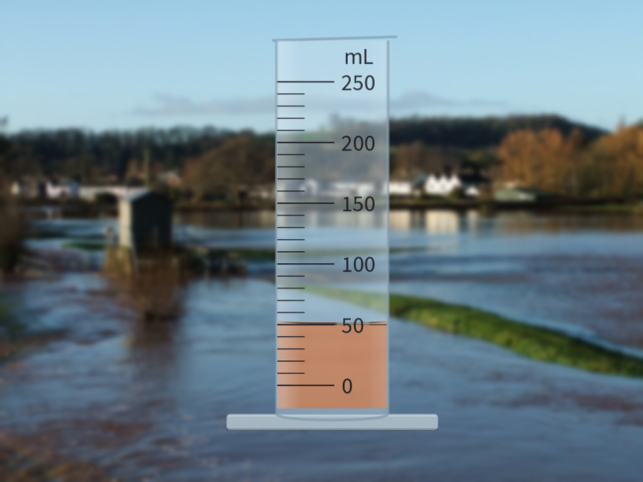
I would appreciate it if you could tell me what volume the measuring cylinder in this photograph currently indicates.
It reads 50 mL
